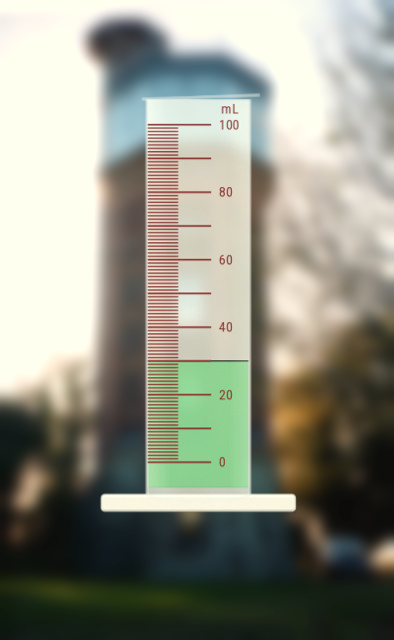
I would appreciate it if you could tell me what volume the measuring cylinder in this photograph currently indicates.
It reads 30 mL
